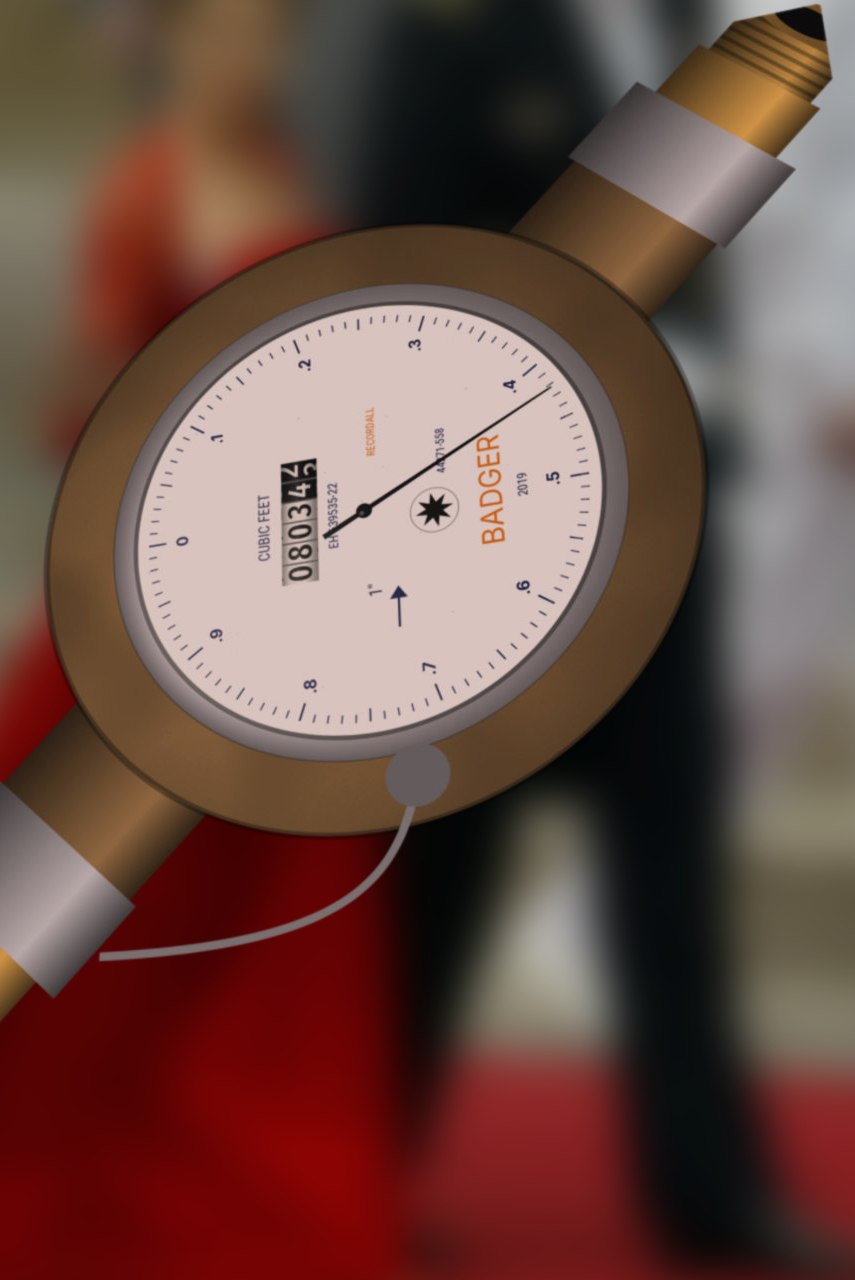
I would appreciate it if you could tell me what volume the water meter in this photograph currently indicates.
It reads 80342.42 ft³
